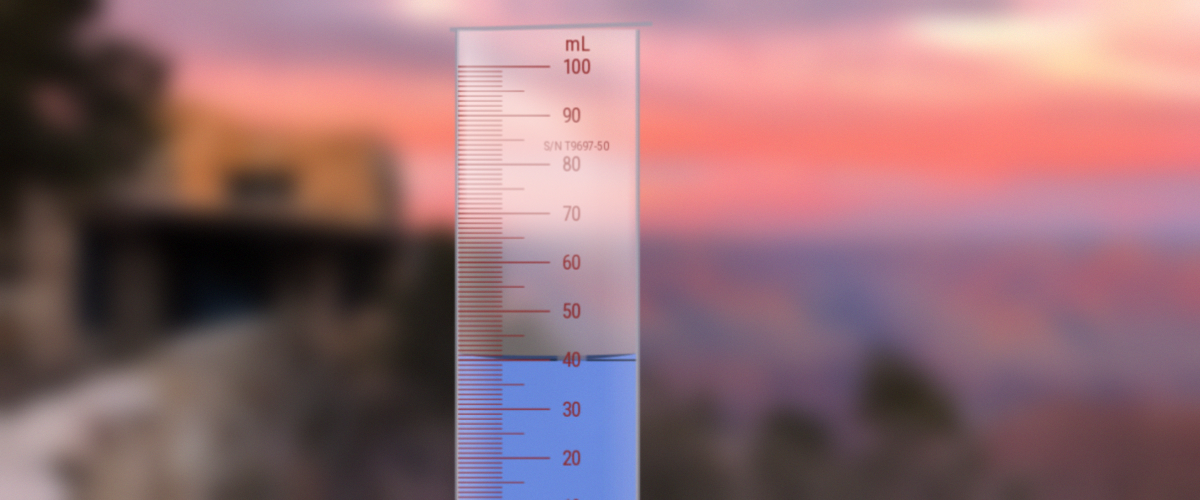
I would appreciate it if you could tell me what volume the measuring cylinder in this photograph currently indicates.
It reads 40 mL
